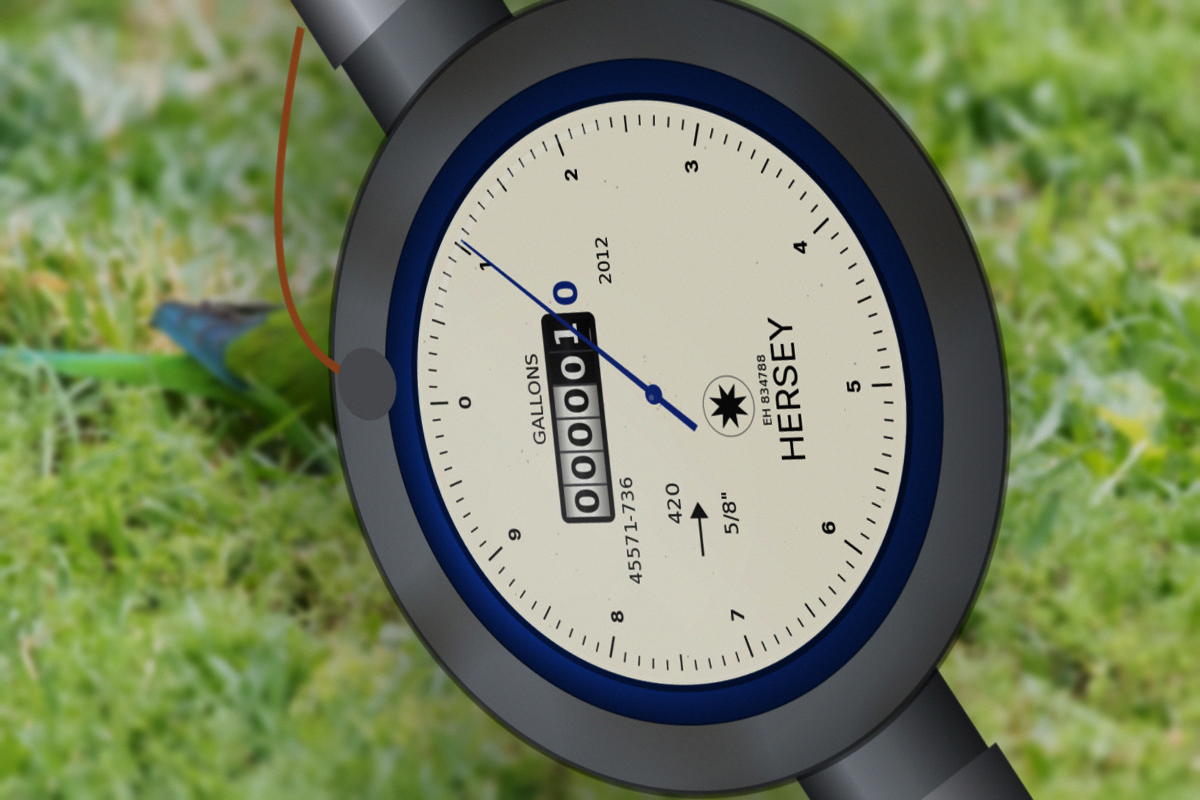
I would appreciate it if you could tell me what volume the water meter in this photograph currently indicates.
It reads 11.0 gal
